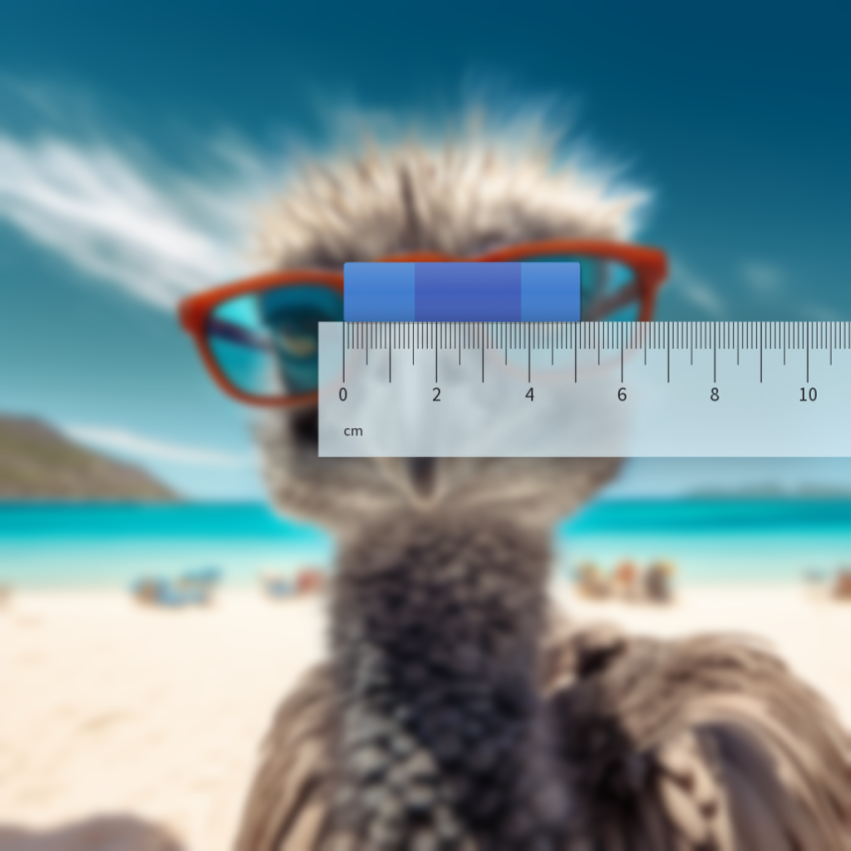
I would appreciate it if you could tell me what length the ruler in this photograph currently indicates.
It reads 5.1 cm
